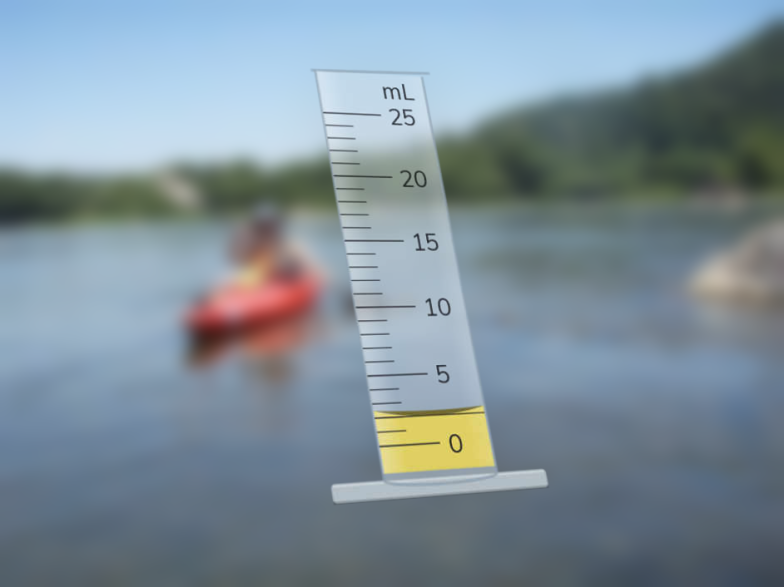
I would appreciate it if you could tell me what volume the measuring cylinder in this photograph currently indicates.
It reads 2 mL
